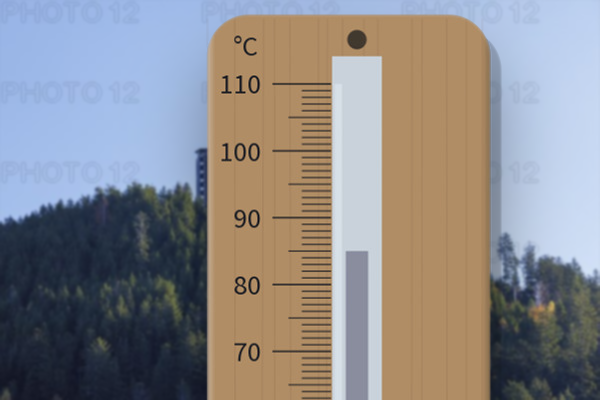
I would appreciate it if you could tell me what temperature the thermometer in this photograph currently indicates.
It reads 85 °C
